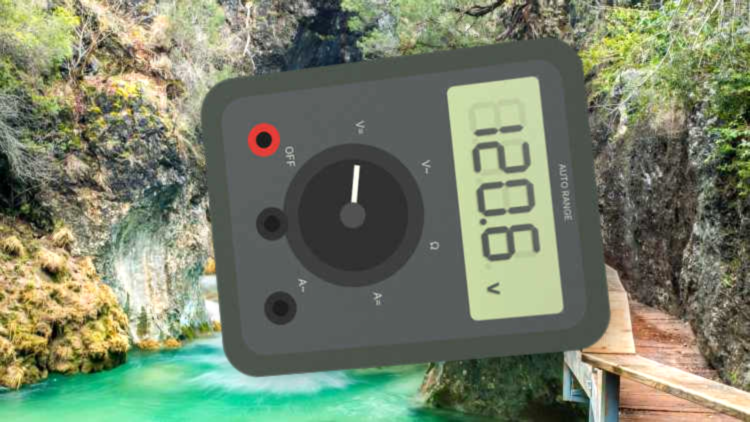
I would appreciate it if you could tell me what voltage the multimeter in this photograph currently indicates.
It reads 120.6 V
